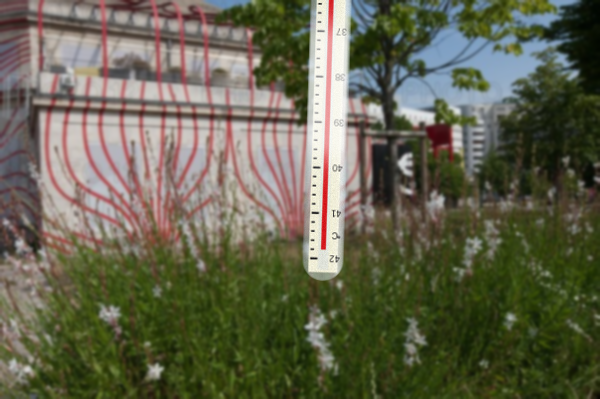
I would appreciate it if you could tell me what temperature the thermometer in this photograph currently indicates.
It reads 41.8 °C
